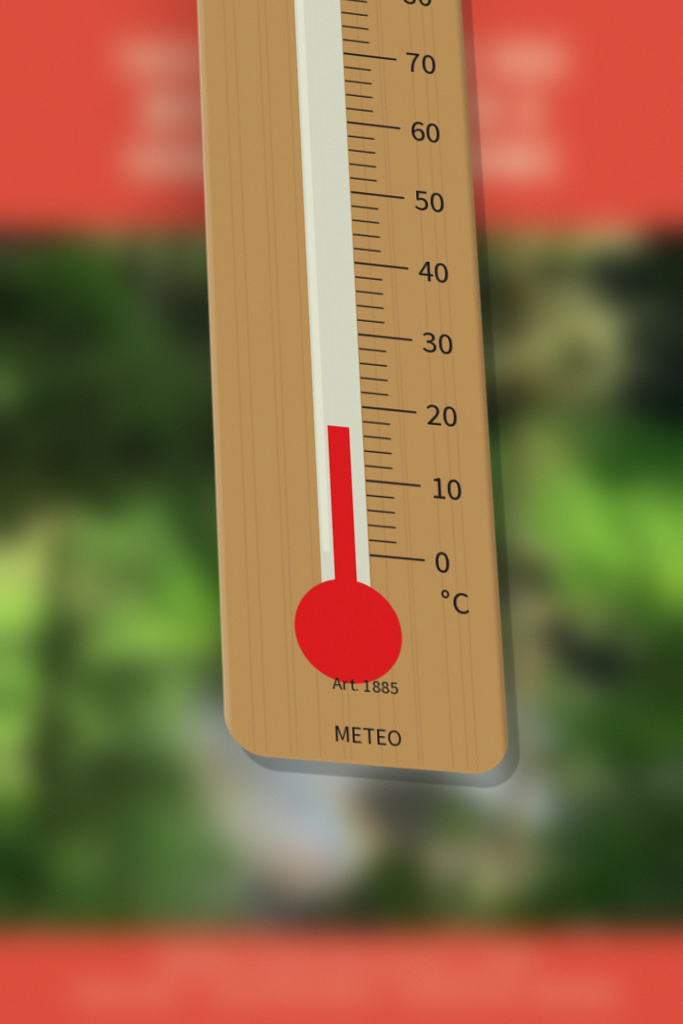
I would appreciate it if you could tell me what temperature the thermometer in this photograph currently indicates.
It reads 17 °C
